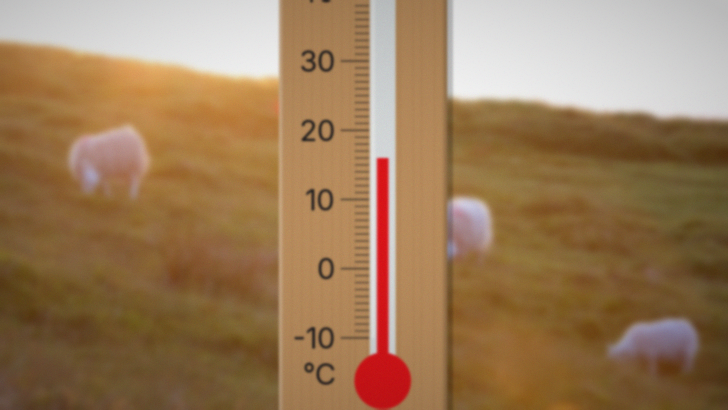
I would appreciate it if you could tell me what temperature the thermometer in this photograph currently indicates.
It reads 16 °C
